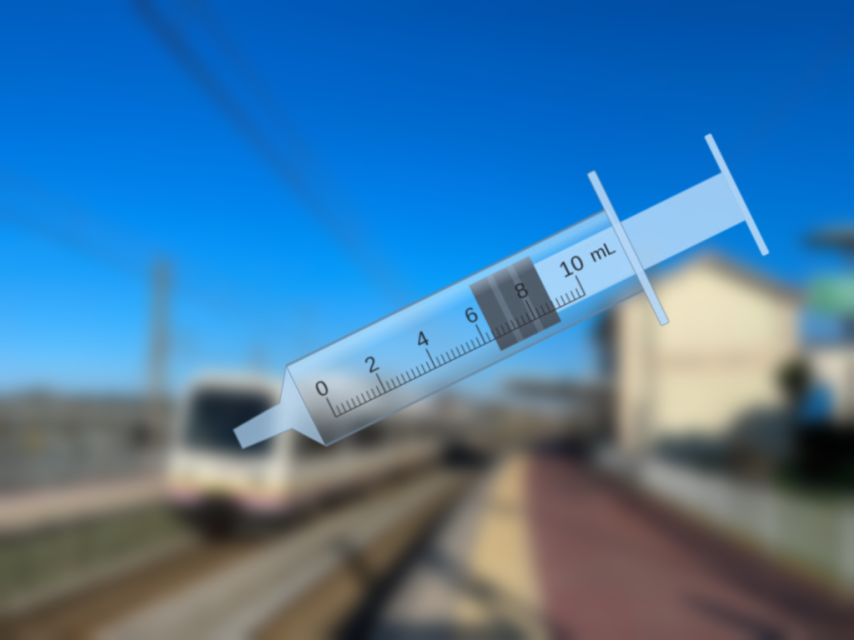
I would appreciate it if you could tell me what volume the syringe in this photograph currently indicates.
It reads 6.4 mL
